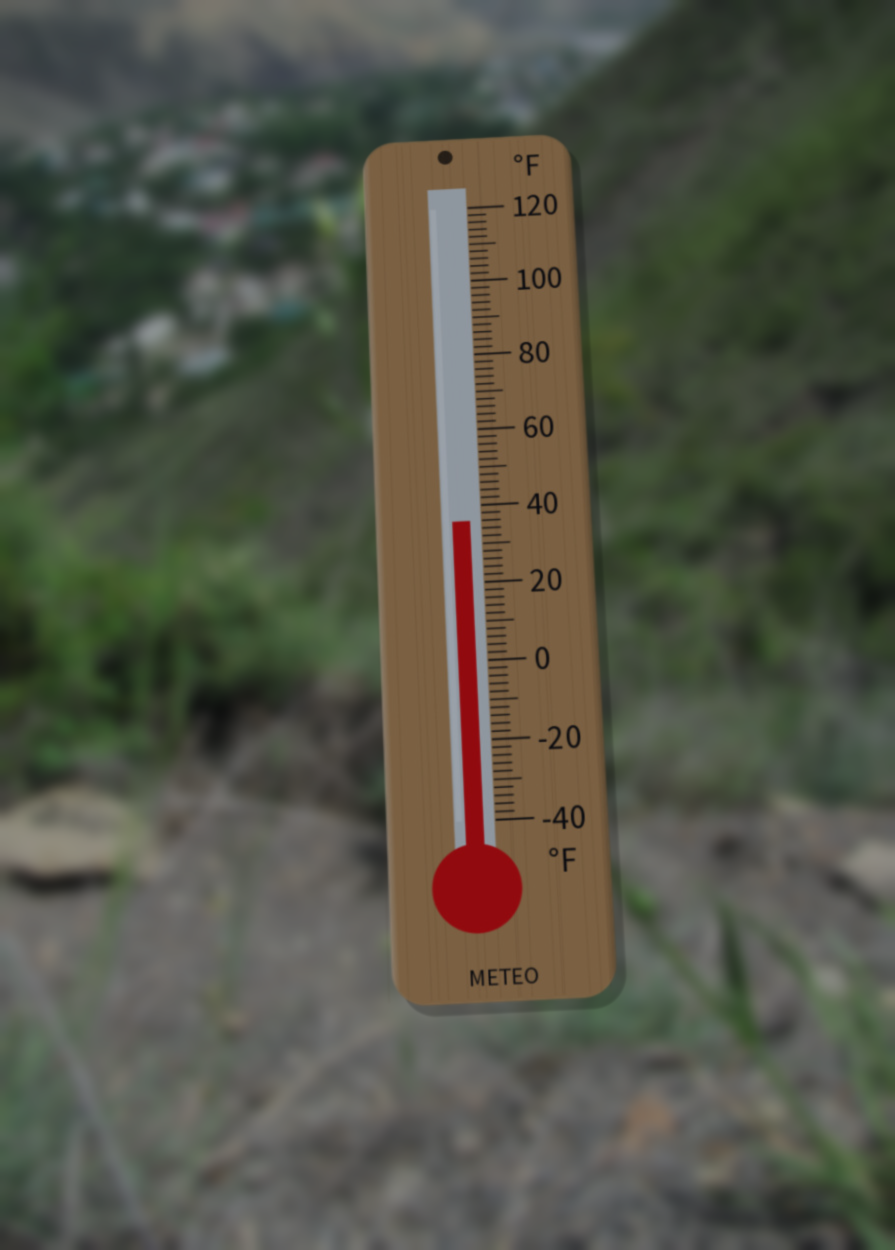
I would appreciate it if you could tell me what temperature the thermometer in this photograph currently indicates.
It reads 36 °F
